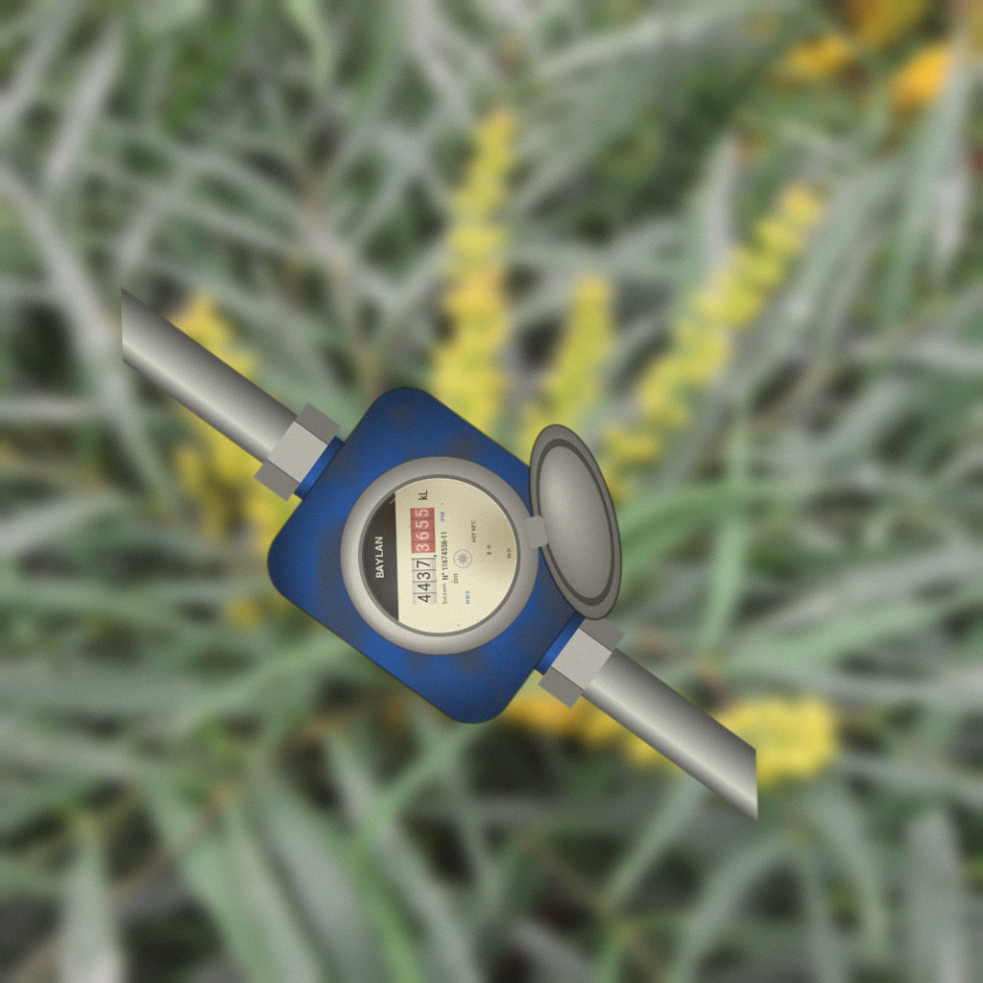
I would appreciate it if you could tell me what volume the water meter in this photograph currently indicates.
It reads 4437.3655 kL
